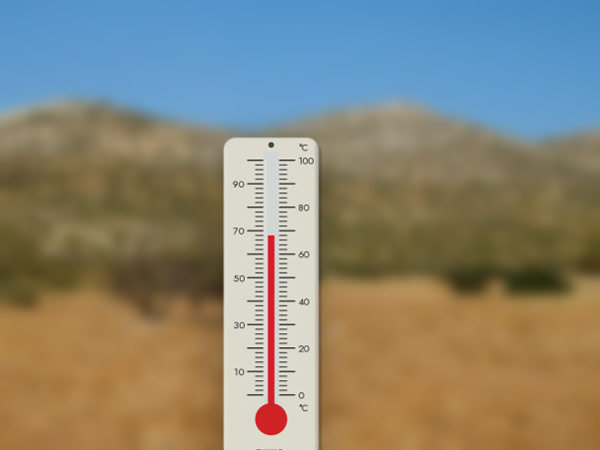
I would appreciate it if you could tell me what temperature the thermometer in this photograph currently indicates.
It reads 68 °C
